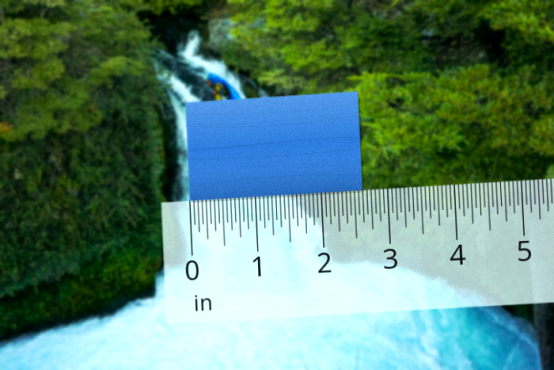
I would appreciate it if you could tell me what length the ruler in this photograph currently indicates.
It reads 2.625 in
